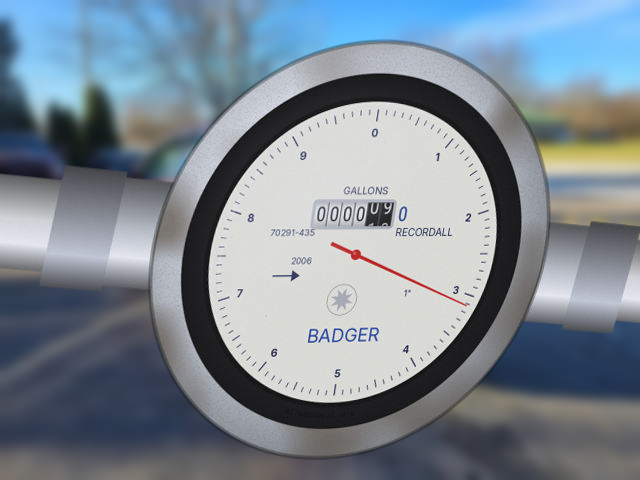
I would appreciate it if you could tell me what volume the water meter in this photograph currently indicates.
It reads 93.1 gal
